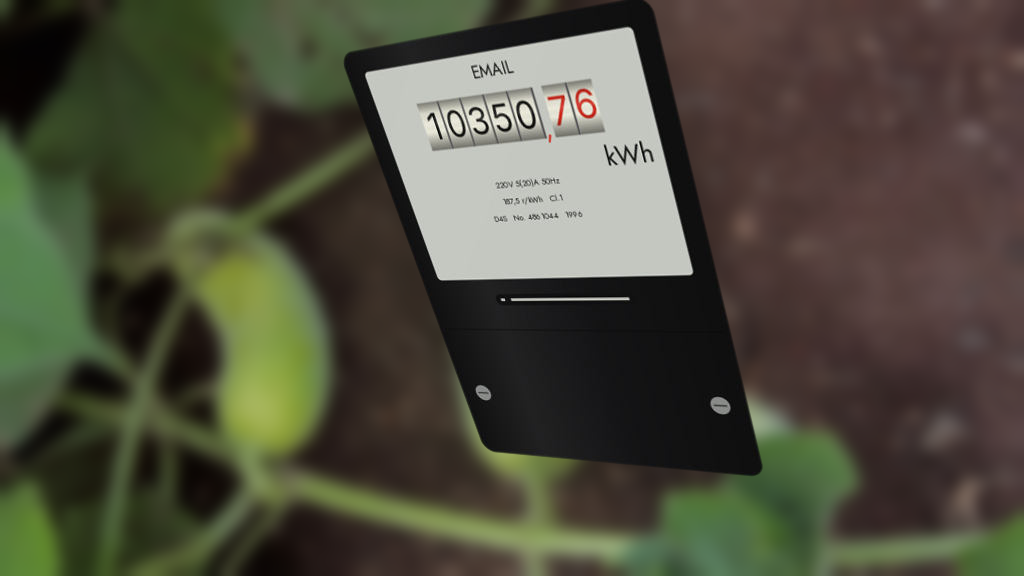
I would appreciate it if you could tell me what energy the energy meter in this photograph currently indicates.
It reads 10350.76 kWh
